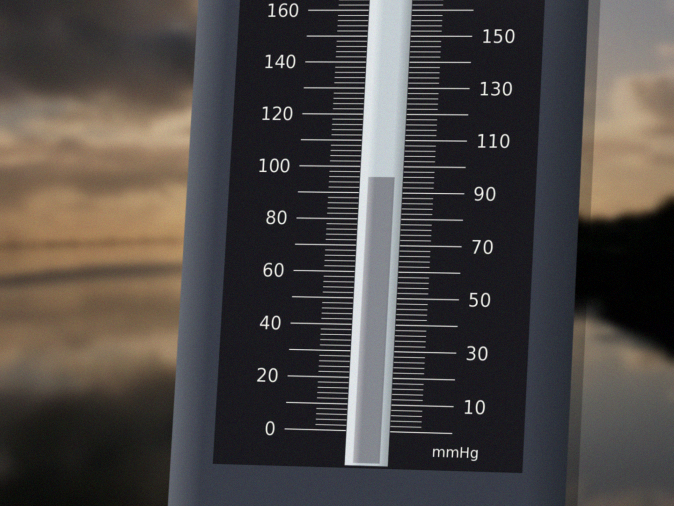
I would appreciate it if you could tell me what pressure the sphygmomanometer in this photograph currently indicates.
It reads 96 mmHg
